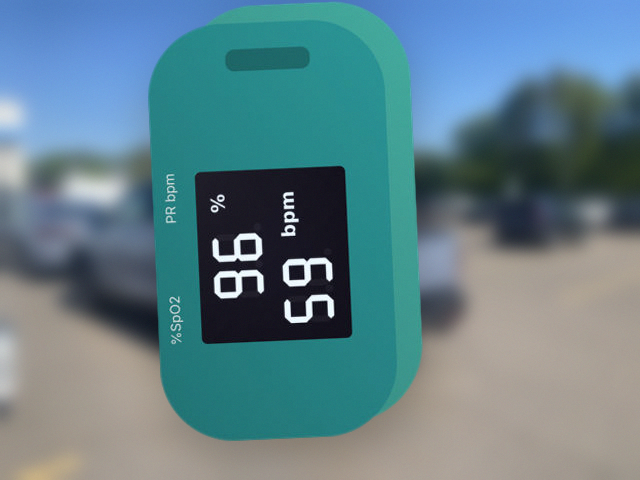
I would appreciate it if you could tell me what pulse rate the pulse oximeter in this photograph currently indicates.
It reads 59 bpm
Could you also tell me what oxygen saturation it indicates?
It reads 96 %
